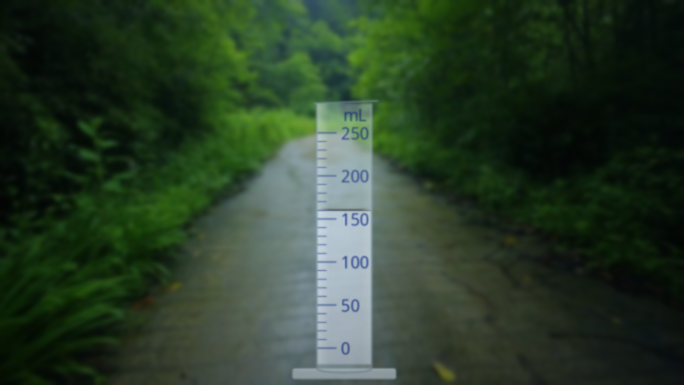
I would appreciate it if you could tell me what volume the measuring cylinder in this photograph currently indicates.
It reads 160 mL
